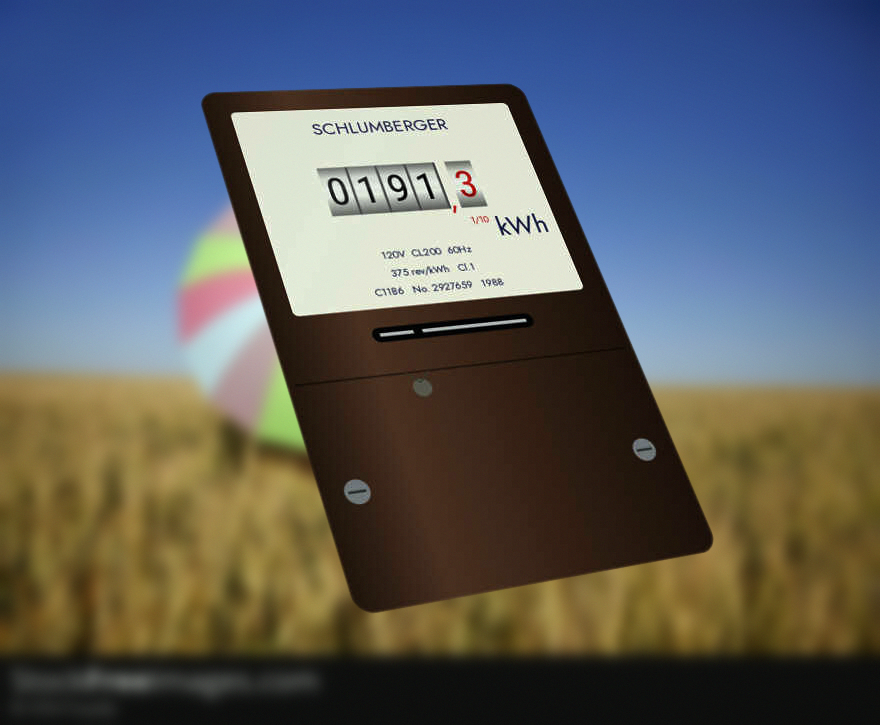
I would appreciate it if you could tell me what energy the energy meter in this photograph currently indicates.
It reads 191.3 kWh
